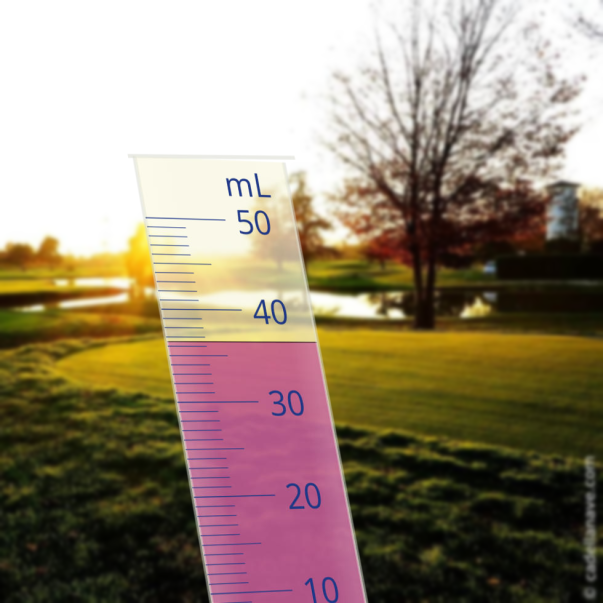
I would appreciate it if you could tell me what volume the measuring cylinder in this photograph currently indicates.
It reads 36.5 mL
